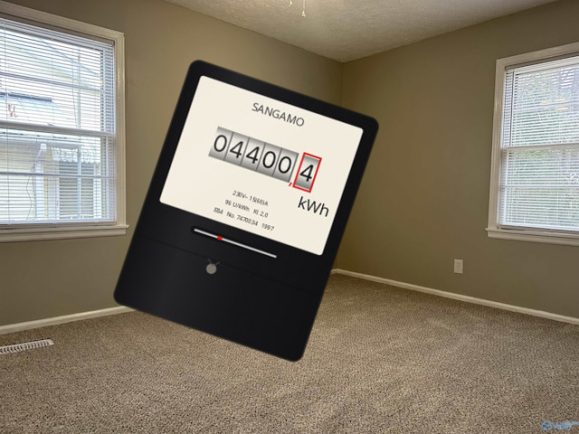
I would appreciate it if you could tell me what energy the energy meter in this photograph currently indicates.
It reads 4400.4 kWh
